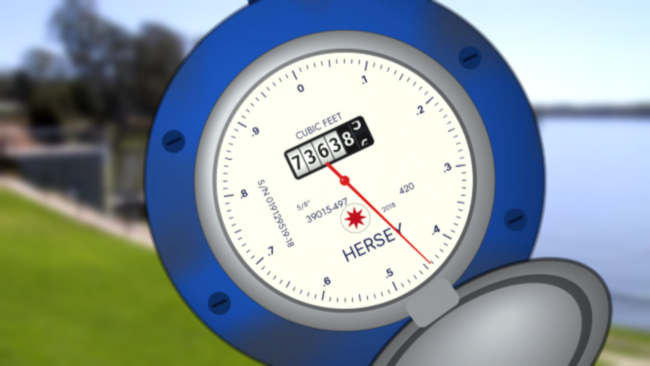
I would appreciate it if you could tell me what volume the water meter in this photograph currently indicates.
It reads 736385.44 ft³
